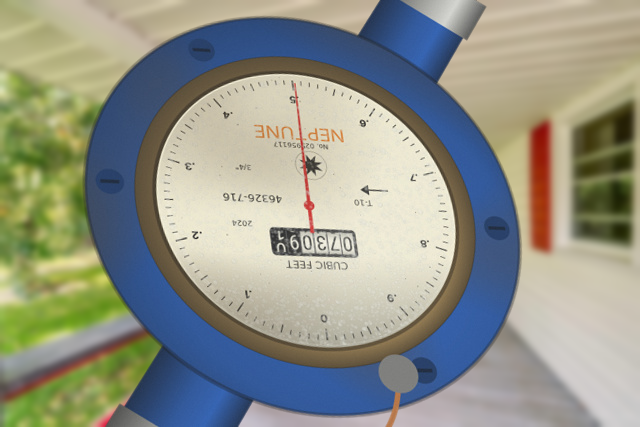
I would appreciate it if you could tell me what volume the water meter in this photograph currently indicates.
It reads 73090.50 ft³
